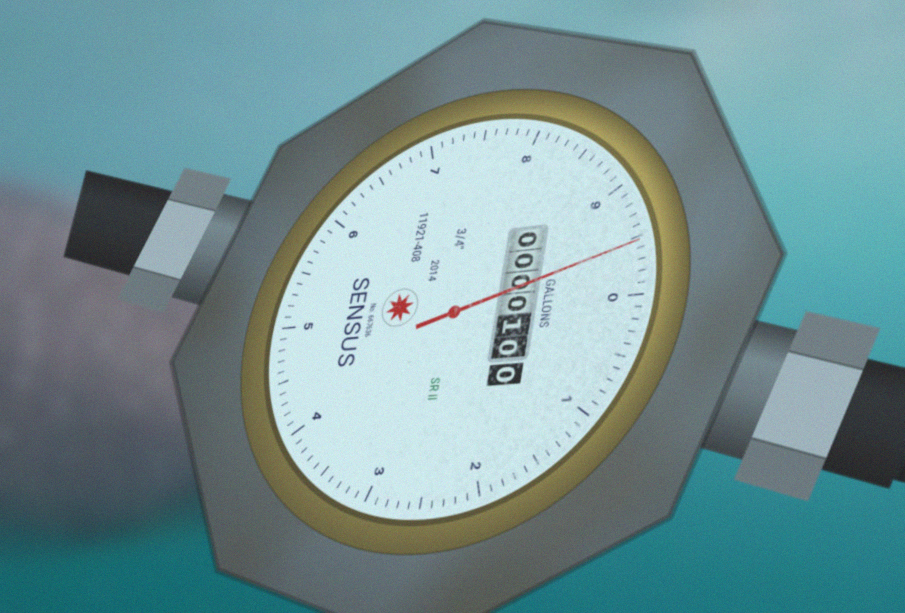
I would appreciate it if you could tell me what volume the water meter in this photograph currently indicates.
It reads 99.5 gal
